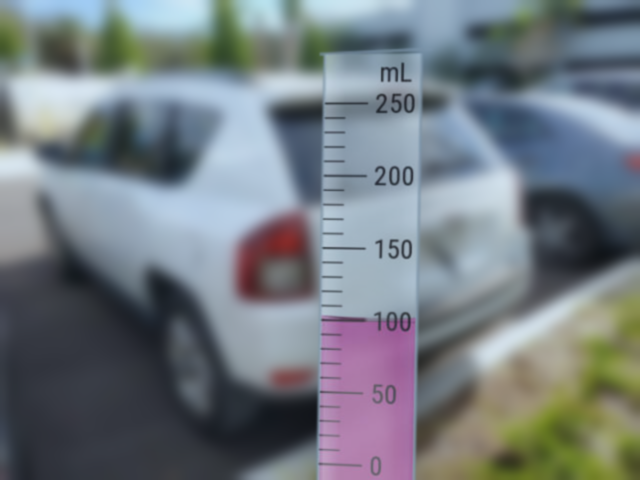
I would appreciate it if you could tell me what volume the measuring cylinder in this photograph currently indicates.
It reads 100 mL
